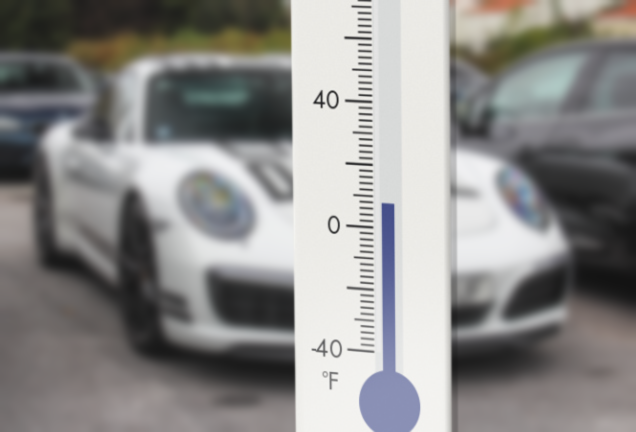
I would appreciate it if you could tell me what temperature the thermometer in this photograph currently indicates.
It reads 8 °F
